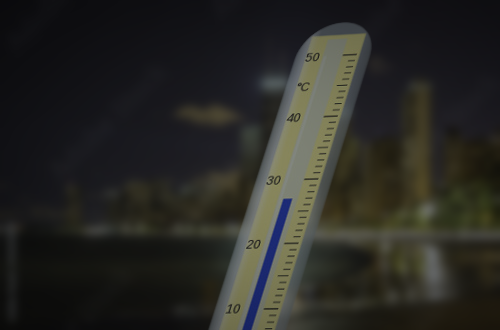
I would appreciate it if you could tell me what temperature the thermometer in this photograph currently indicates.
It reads 27 °C
